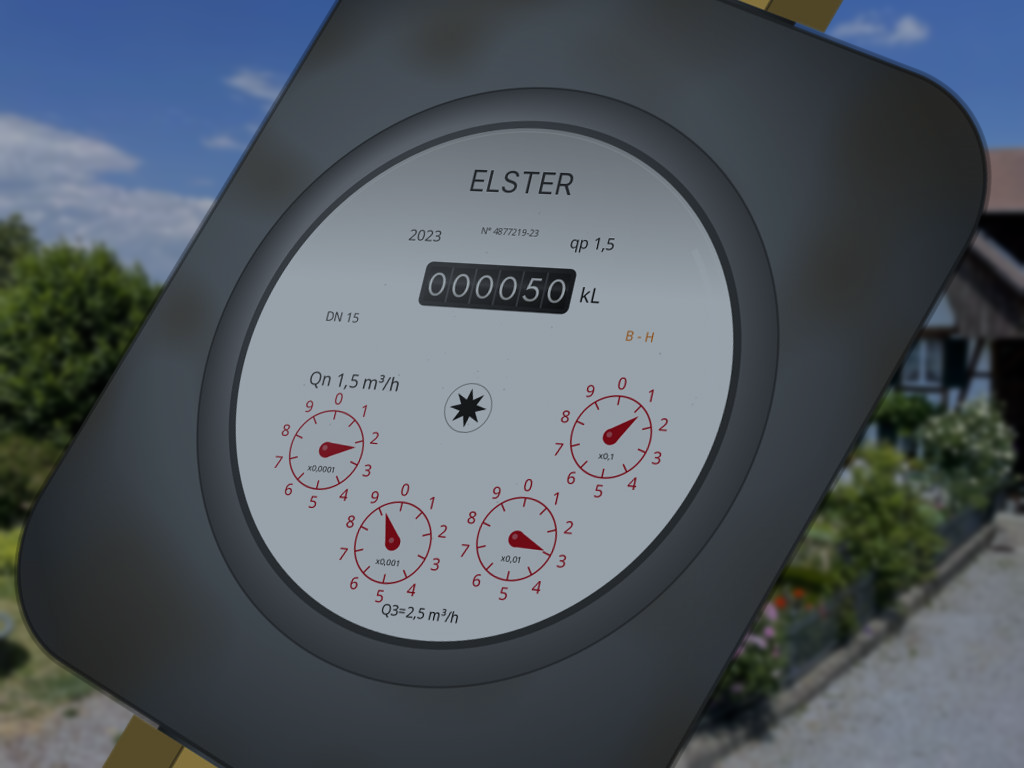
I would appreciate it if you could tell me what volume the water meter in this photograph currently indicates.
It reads 50.1292 kL
